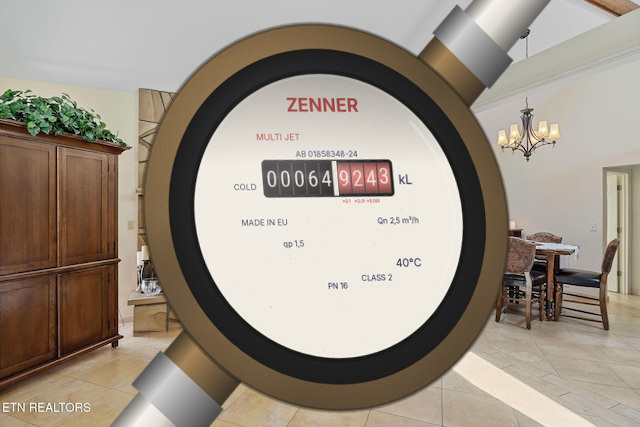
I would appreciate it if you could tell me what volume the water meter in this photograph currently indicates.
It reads 64.9243 kL
